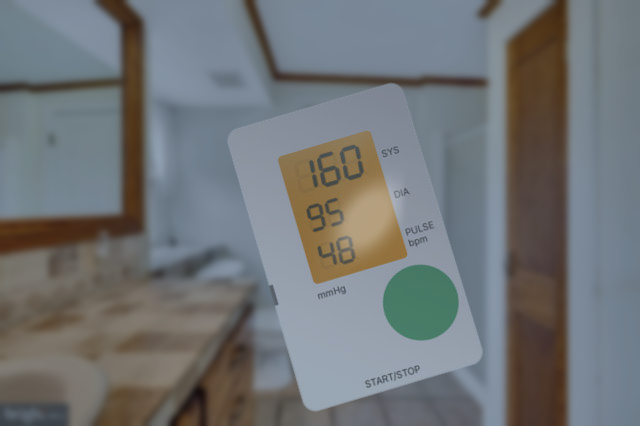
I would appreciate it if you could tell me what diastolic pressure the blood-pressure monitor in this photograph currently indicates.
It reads 95 mmHg
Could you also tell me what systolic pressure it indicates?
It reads 160 mmHg
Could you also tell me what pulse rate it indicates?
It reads 48 bpm
